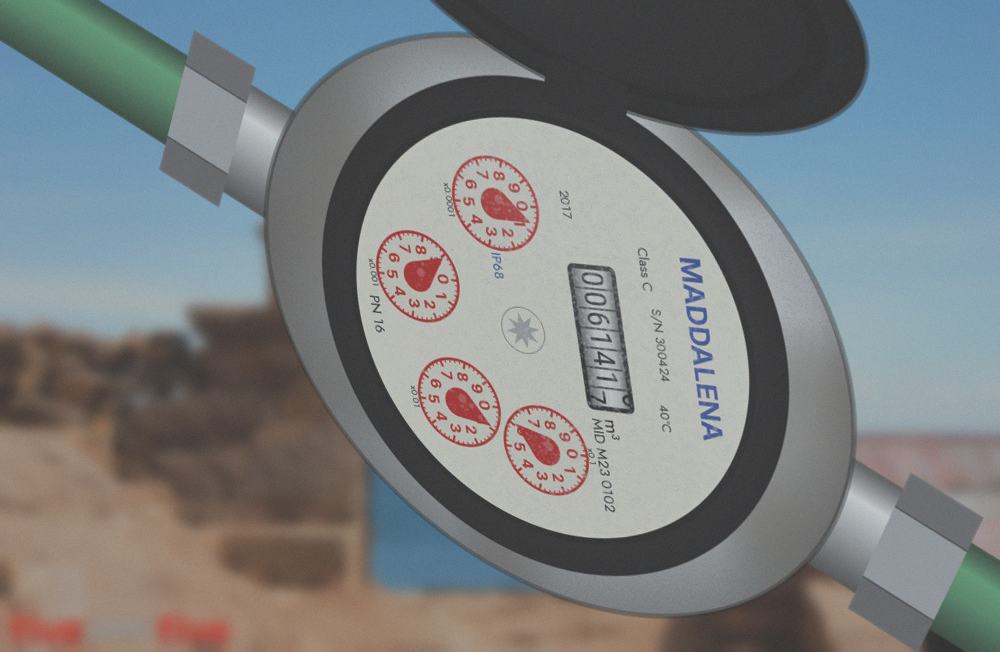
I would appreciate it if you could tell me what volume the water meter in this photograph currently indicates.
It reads 61416.6090 m³
